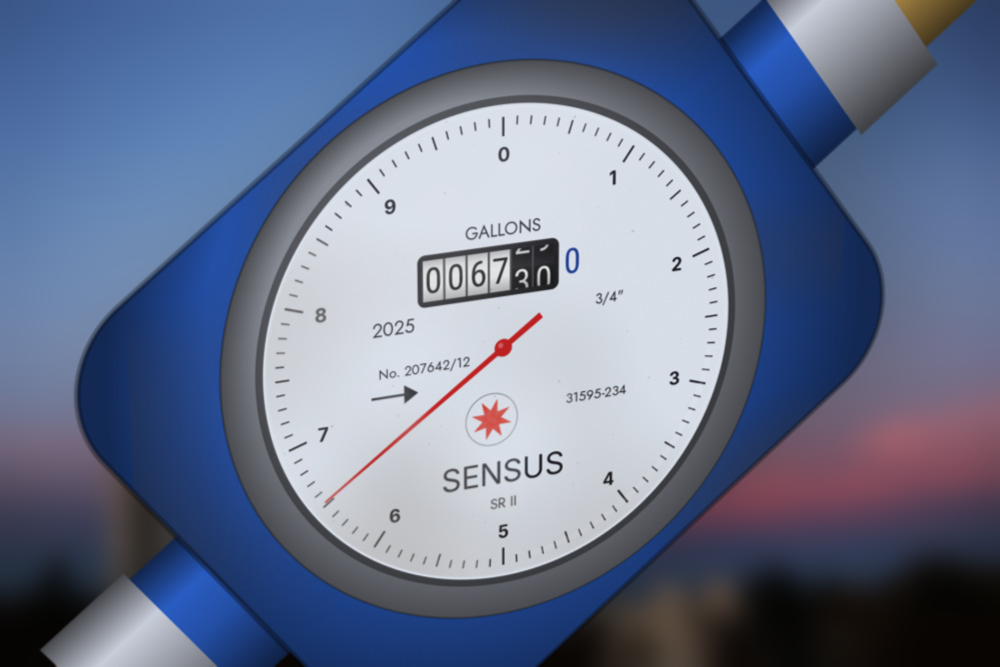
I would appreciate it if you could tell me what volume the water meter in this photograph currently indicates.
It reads 67296.5 gal
